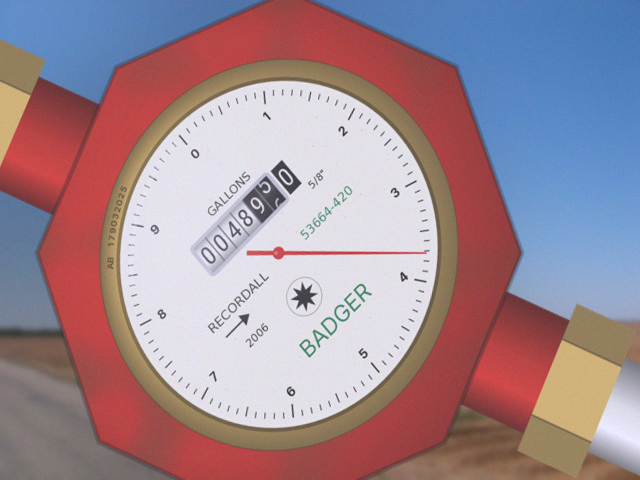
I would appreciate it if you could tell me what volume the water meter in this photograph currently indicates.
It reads 48953.7 gal
